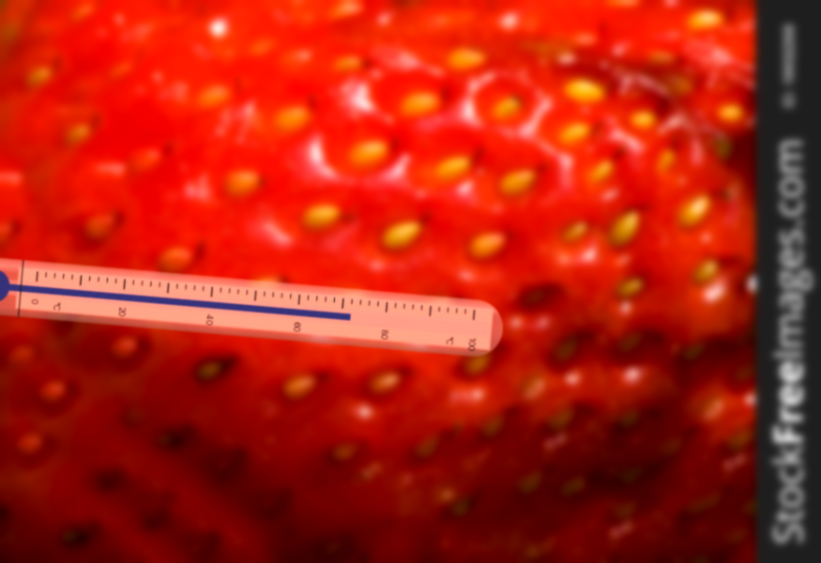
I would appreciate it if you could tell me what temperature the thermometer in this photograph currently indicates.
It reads 72 °C
